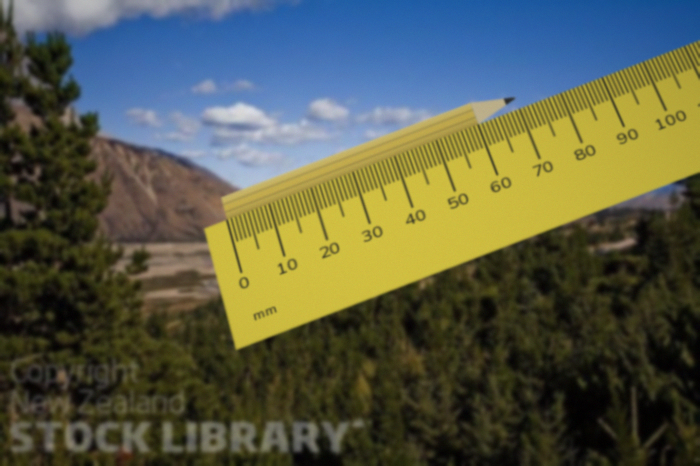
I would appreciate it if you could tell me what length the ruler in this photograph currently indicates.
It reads 70 mm
